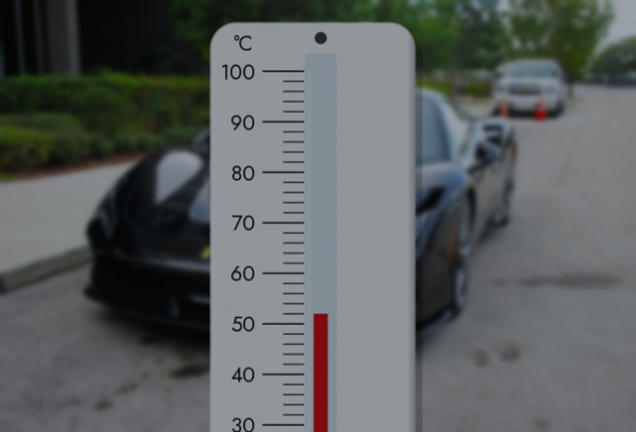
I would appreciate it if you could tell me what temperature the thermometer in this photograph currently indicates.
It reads 52 °C
